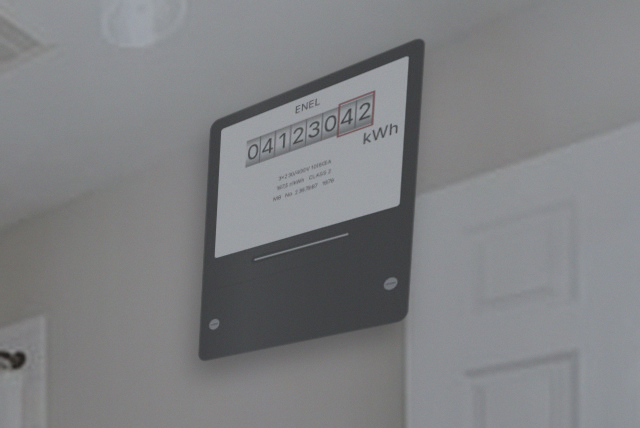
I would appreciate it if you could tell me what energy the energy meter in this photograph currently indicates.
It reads 41230.42 kWh
